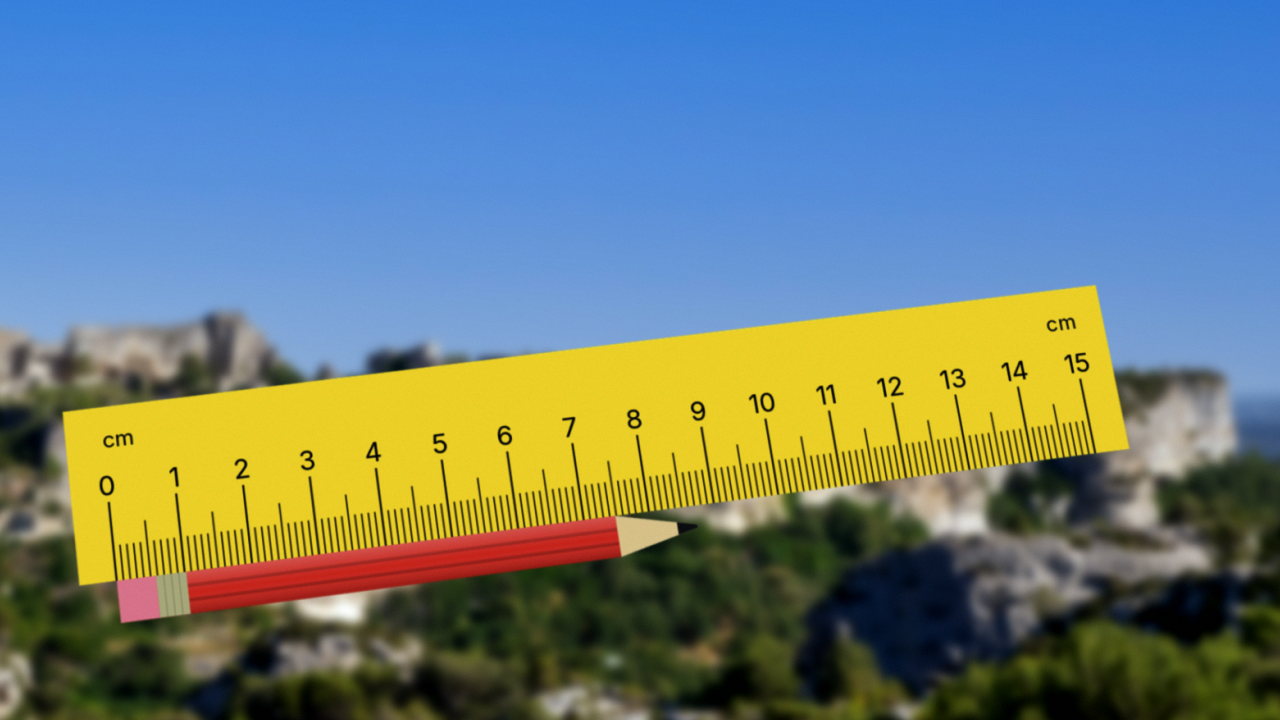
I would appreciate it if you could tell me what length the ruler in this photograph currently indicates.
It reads 8.7 cm
